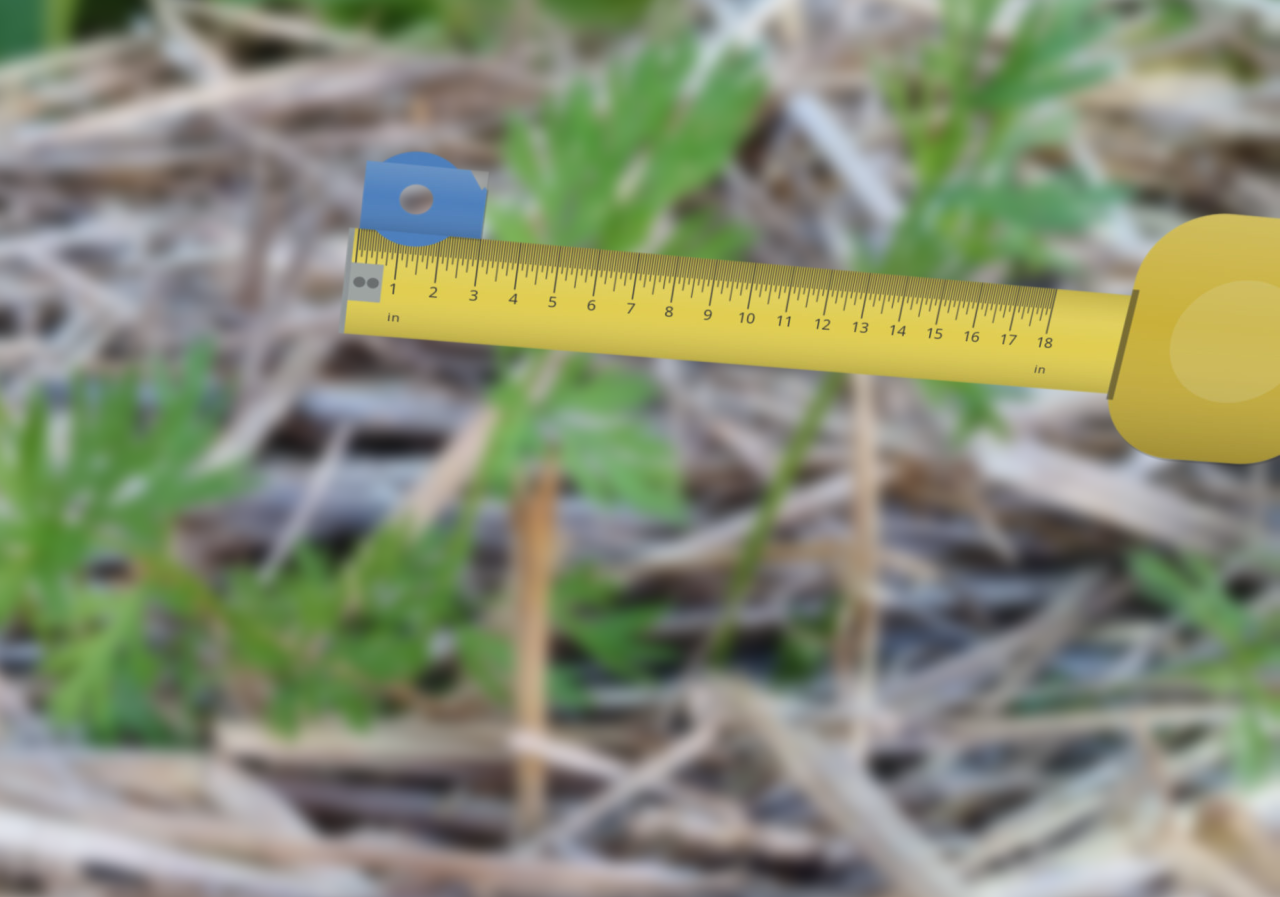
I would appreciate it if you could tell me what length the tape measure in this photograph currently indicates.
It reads 3 in
